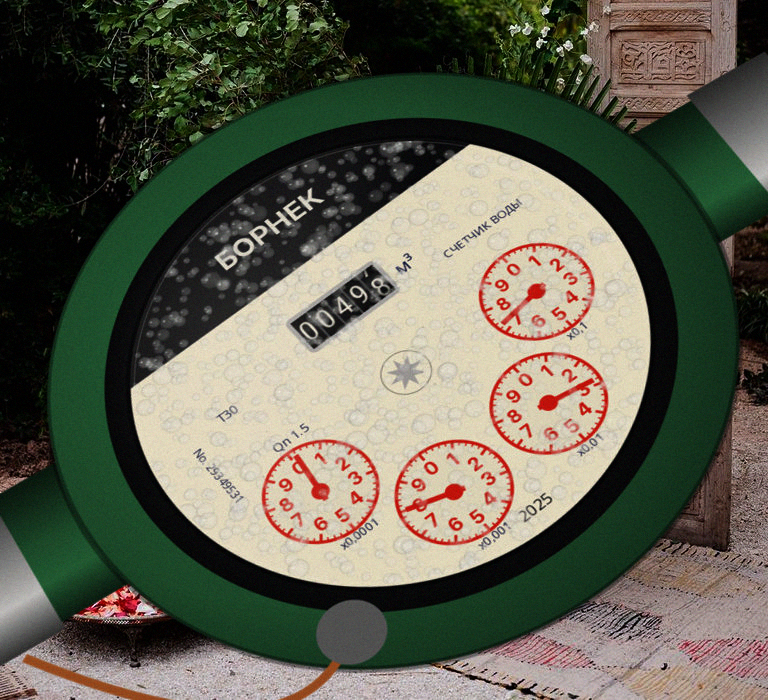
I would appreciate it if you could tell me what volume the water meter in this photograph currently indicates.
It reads 497.7280 m³
